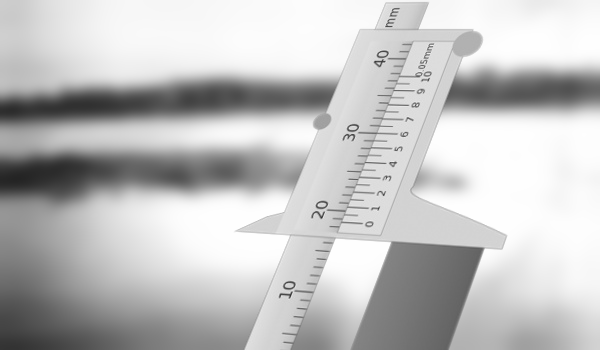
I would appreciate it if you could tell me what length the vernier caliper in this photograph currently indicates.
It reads 18.6 mm
